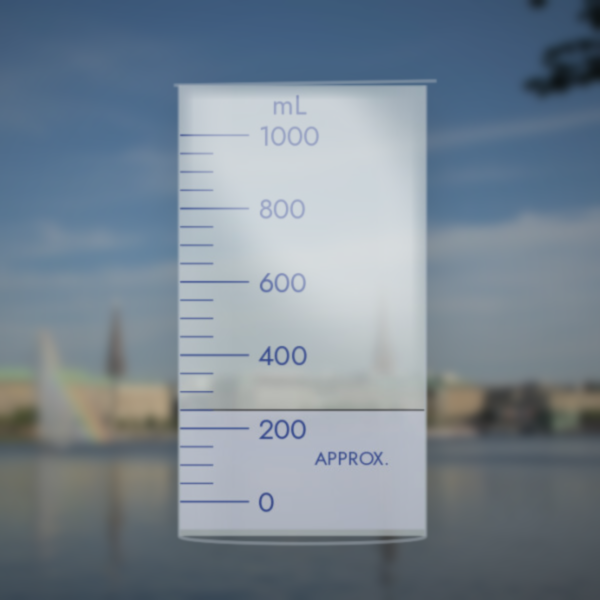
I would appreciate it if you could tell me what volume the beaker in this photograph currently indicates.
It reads 250 mL
